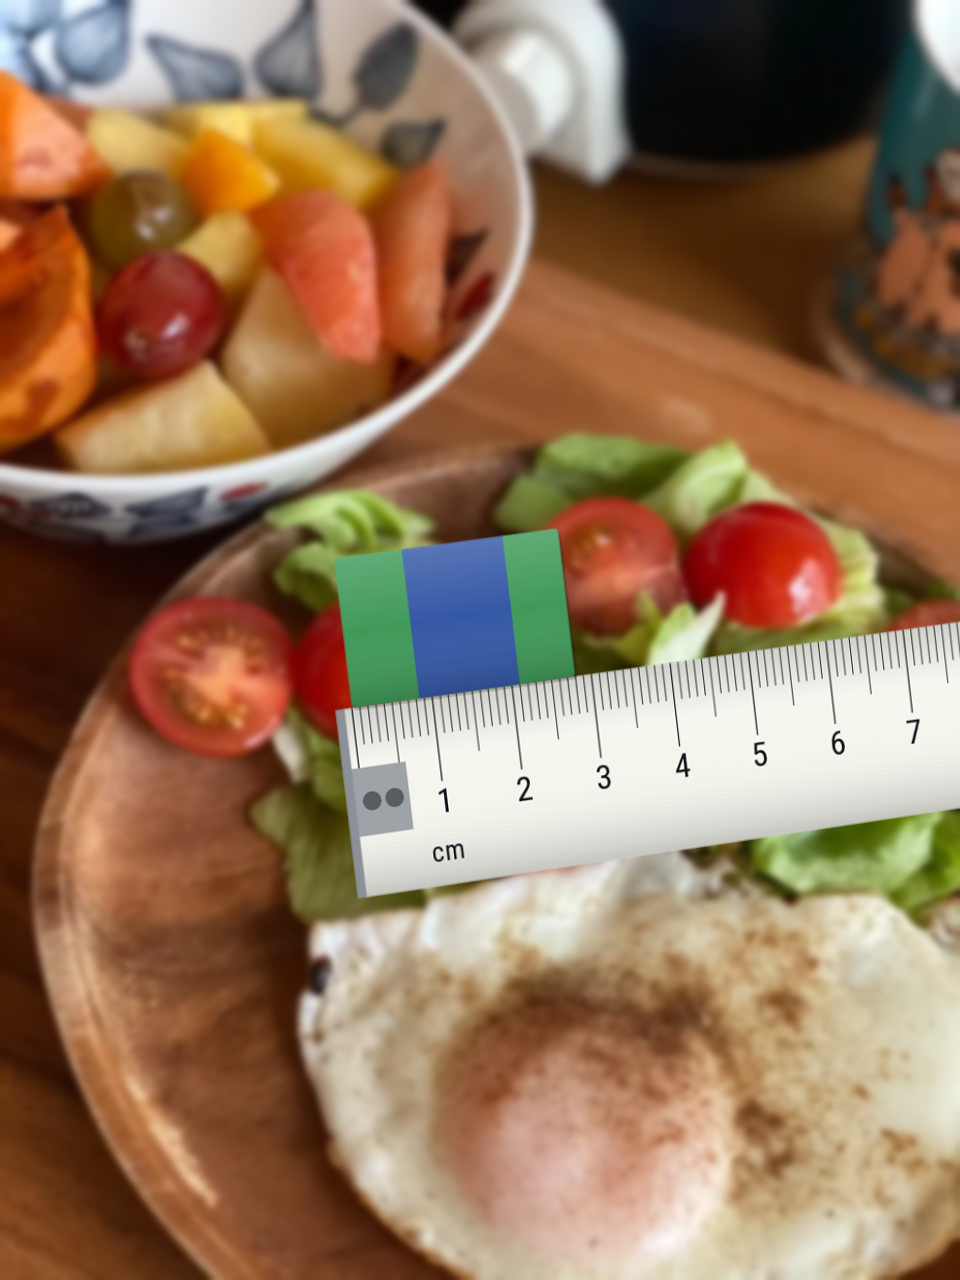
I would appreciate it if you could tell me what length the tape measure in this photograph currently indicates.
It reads 2.8 cm
